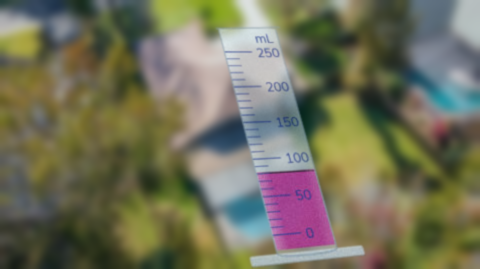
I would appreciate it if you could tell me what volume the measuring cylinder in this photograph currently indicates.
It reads 80 mL
